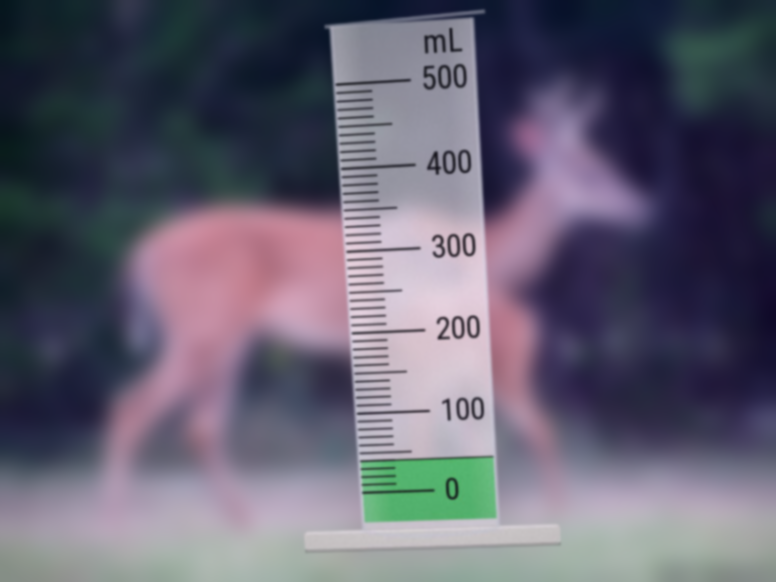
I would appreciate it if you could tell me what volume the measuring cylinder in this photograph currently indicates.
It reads 40 mL
